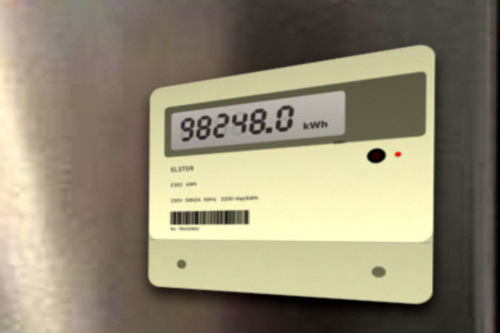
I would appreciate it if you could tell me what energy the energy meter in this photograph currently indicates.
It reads 98248.0 kWh
